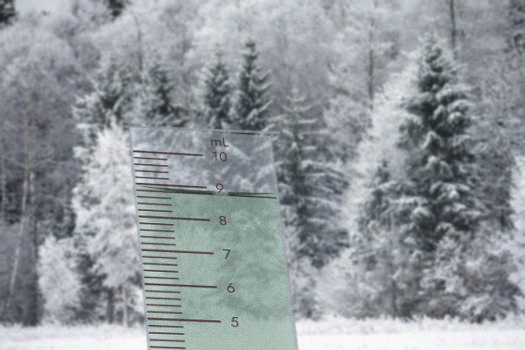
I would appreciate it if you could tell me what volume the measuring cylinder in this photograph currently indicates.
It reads 8.8 mL
